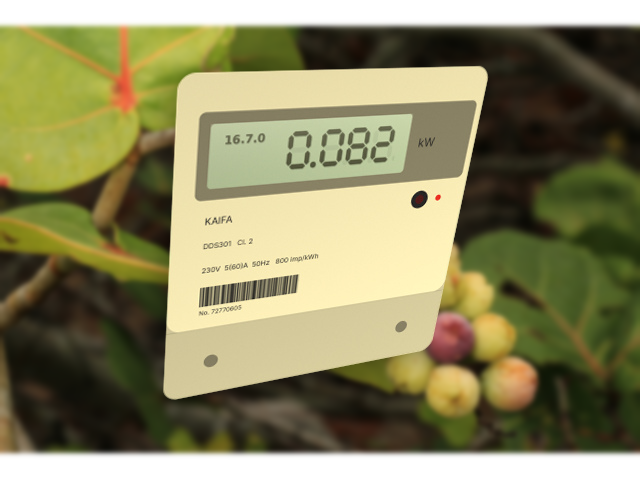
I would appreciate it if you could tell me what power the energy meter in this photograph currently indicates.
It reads 0.082 kW
